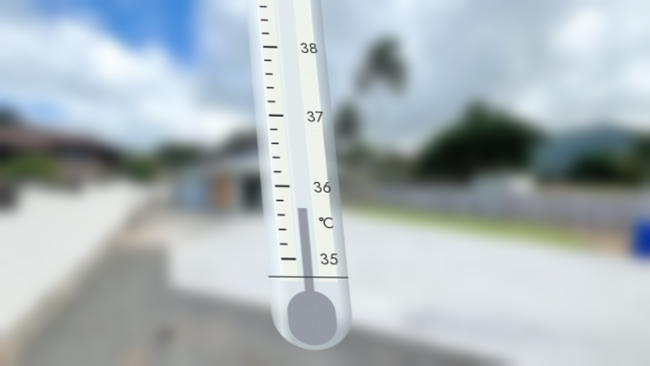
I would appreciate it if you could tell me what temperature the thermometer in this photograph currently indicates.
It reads 35.7 °C
